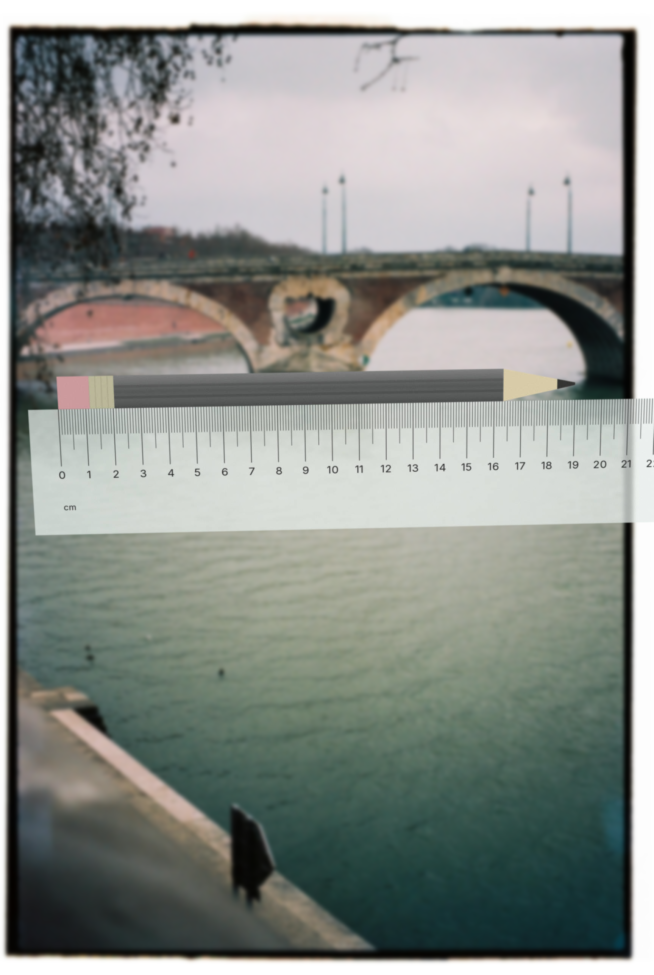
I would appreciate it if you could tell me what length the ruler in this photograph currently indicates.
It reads 19 cm
